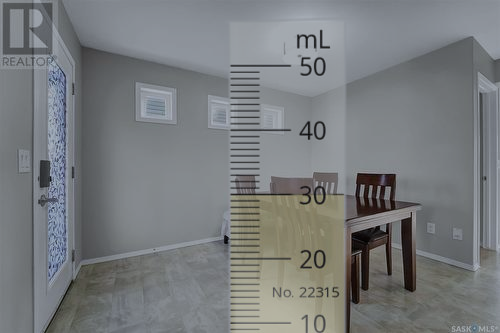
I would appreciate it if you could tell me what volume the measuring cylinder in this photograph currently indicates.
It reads 30 mL
